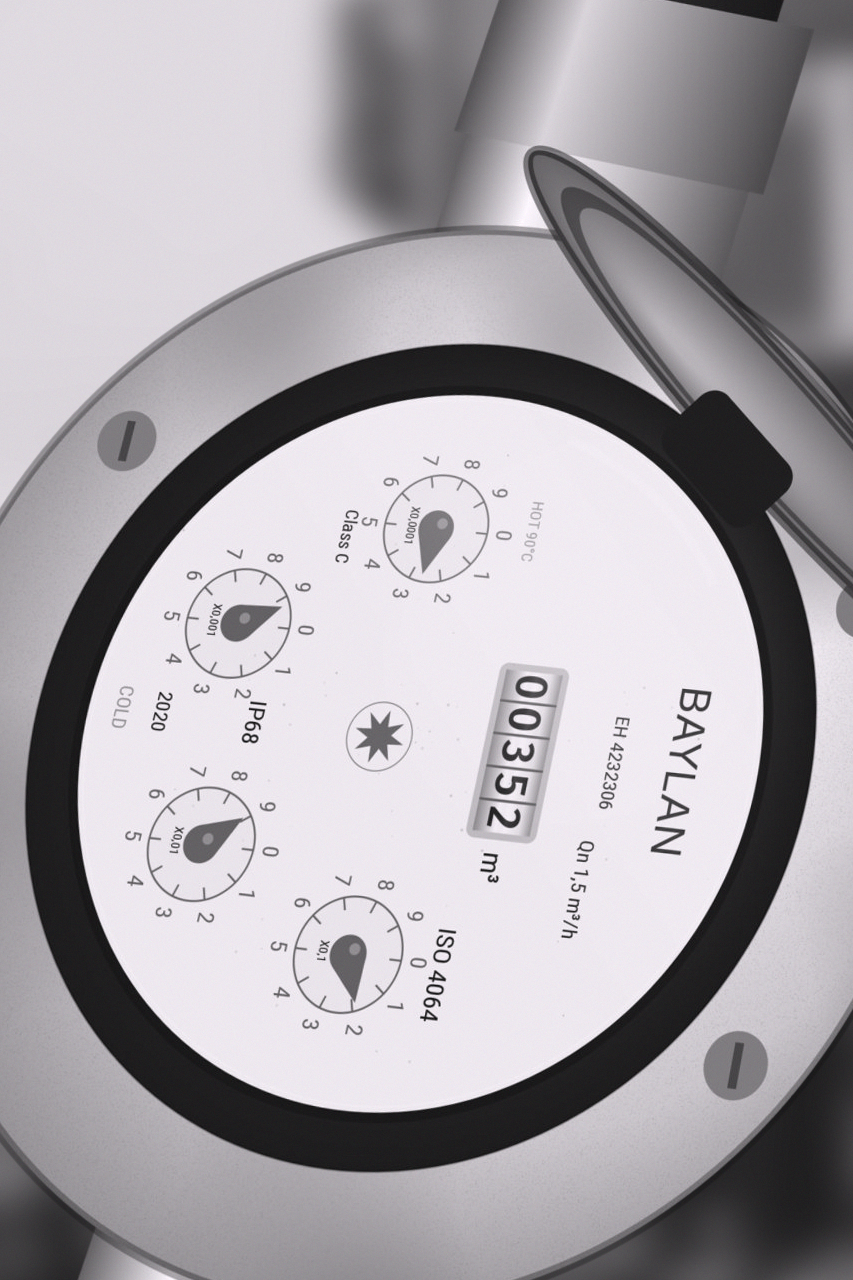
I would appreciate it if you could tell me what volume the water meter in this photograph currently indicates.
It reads 352.1892 m³
